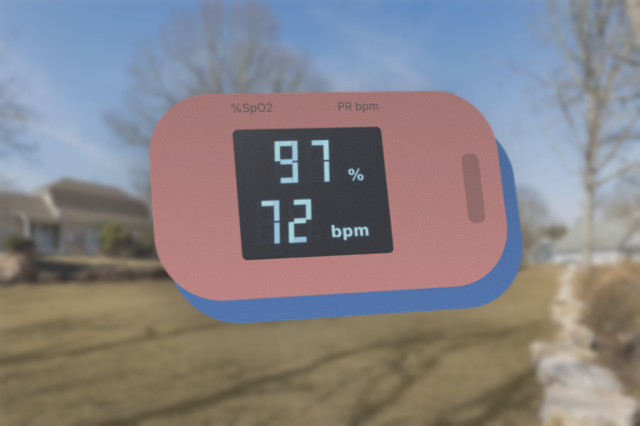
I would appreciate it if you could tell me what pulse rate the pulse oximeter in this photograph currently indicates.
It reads 72 bpm
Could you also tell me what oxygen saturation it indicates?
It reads 97 %
